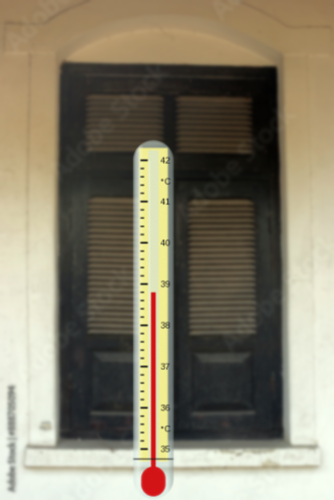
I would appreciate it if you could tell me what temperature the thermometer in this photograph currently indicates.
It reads 38.8 °C
